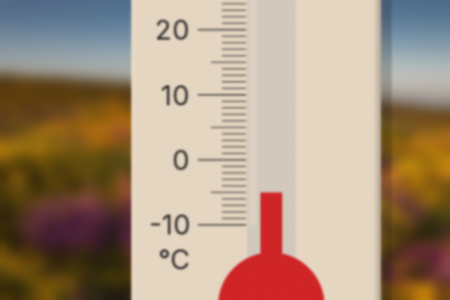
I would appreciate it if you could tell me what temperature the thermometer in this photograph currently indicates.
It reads -5 °C
